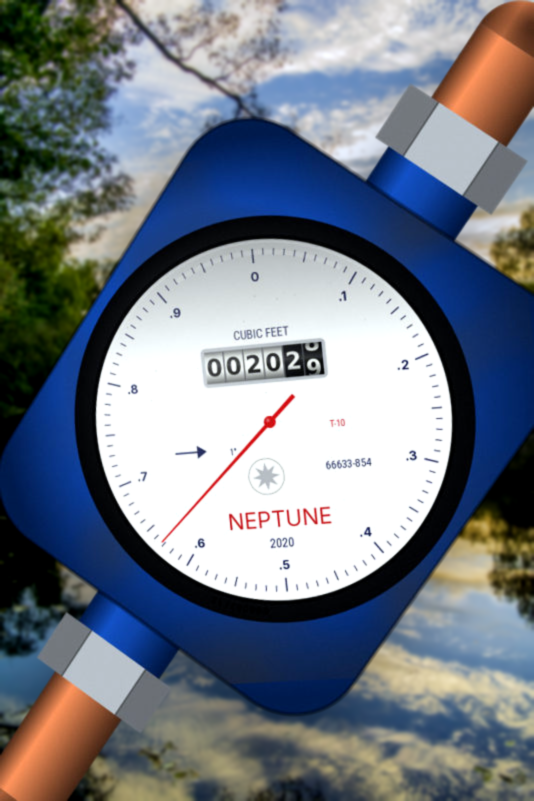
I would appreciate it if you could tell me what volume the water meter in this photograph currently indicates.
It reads 2028.63 ft³
